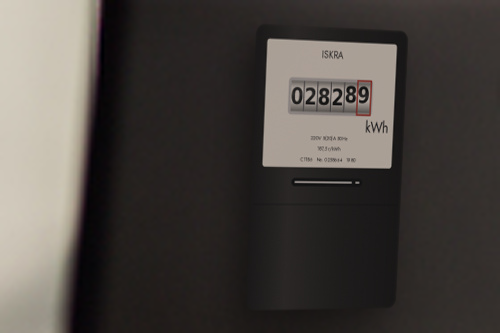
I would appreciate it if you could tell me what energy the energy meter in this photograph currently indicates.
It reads 2828.9 kWh
